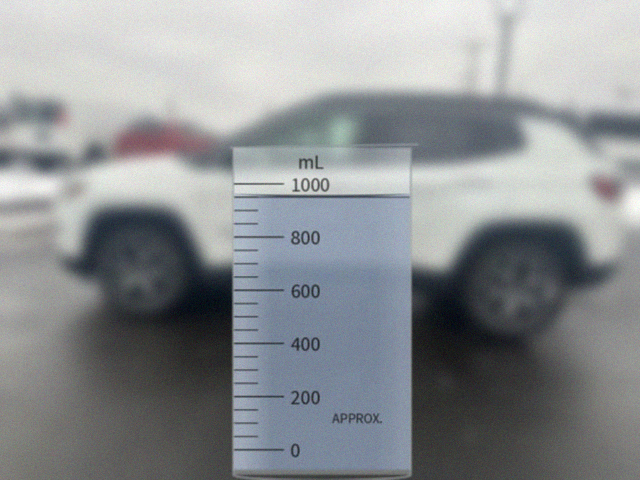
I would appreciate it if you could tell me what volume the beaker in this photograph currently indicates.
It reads 950 mL
